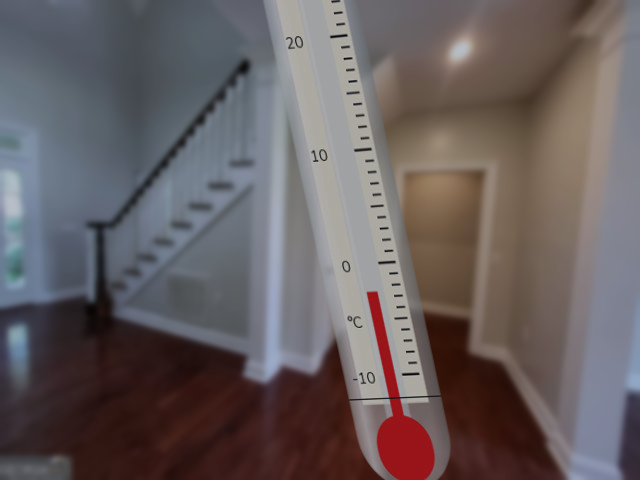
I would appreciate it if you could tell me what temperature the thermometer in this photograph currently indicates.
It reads -2.5 °C
